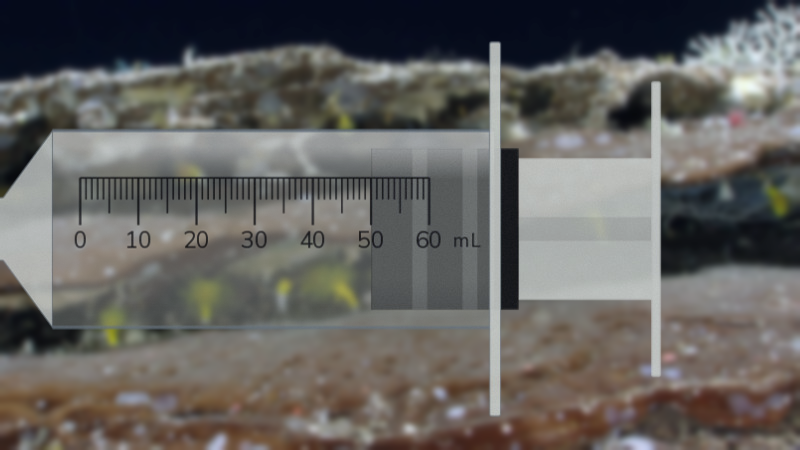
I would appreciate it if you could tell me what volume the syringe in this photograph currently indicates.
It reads 50 mL
